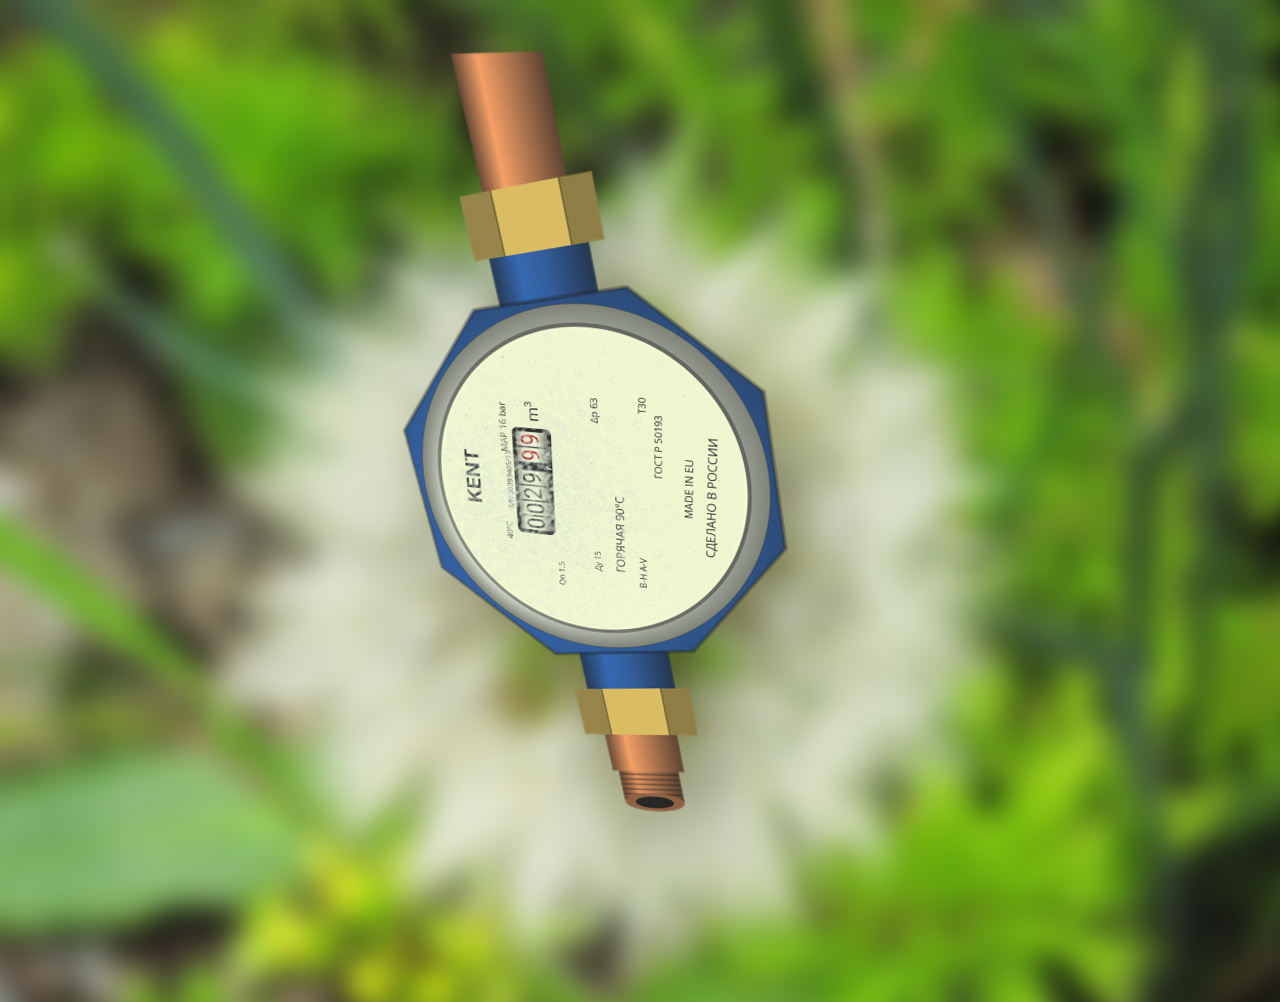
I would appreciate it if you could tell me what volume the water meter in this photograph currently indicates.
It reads 29.99 m³
